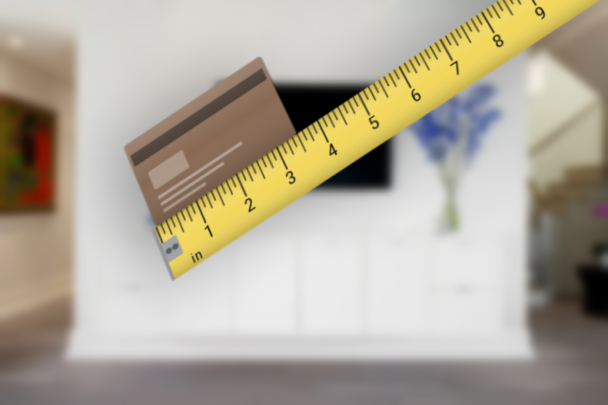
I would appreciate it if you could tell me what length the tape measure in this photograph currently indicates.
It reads 3.5 in
